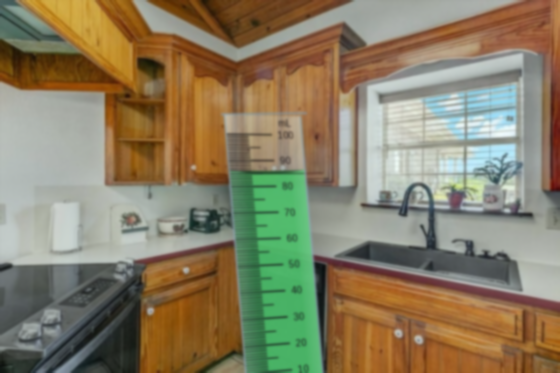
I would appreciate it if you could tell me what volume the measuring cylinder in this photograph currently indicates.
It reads 85 mL
